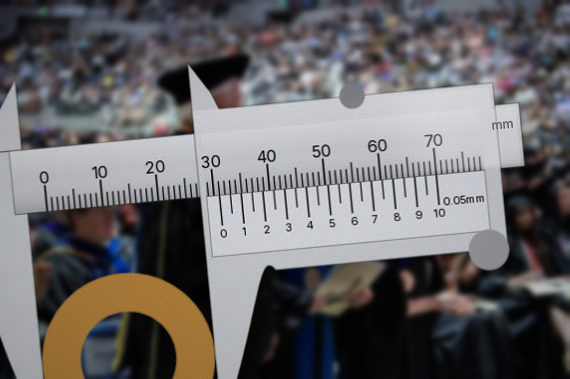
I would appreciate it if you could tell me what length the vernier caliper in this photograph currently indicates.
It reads 31.0 mm
